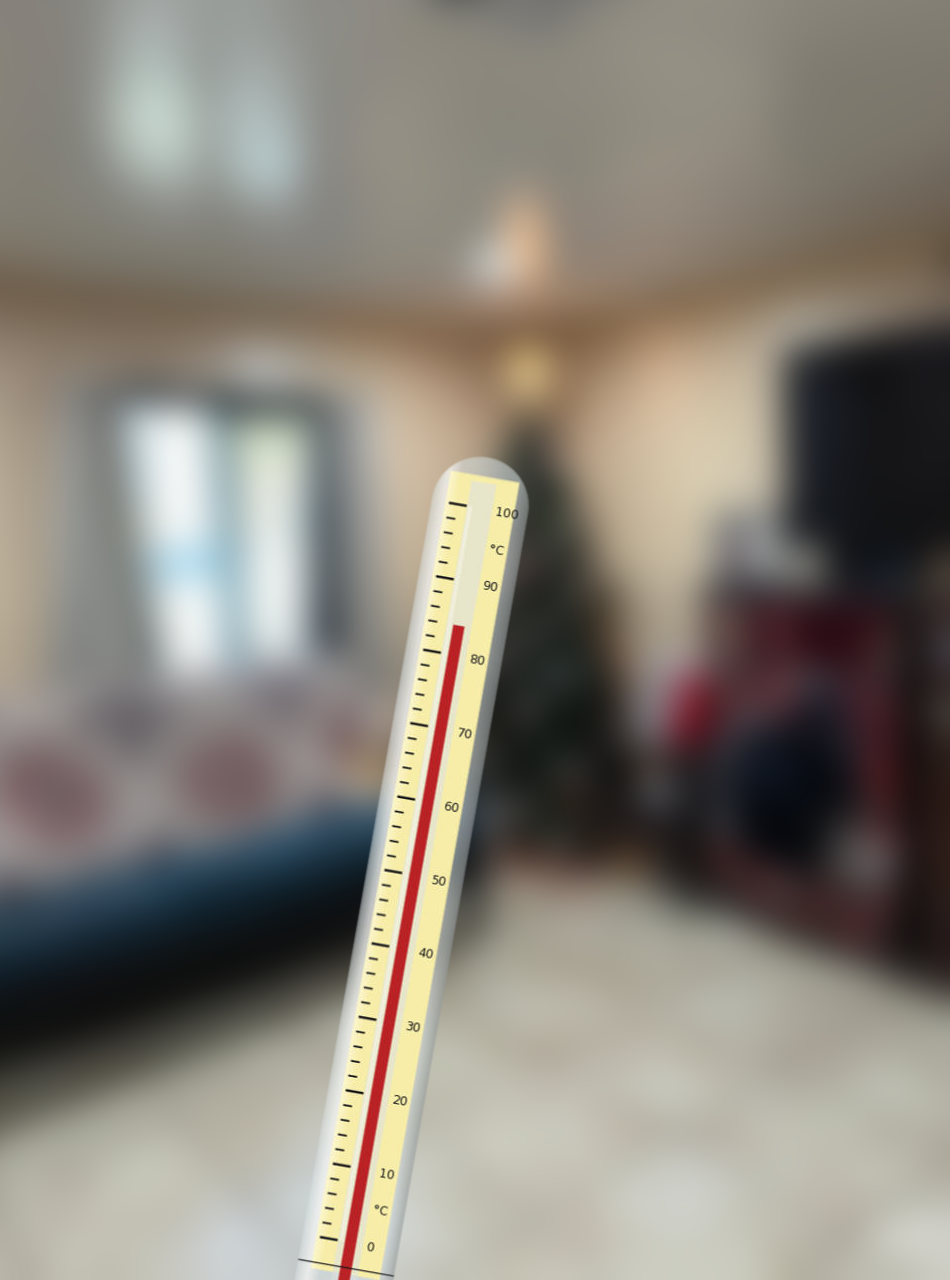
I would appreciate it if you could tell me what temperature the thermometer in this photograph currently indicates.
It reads 84 °C
